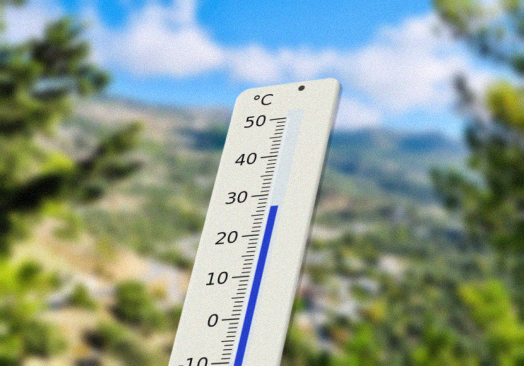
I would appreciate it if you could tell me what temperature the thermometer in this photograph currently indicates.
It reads 27 °C
